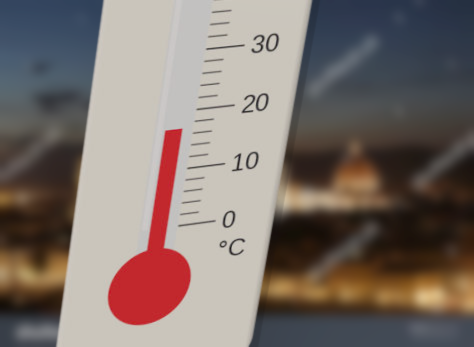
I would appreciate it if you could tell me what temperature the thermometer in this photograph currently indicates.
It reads 17 °C
